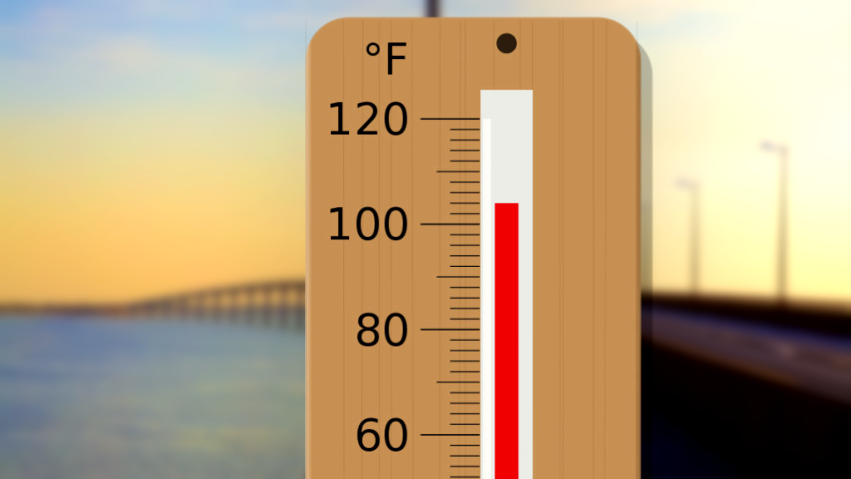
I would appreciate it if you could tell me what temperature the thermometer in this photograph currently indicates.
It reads 104 °F
